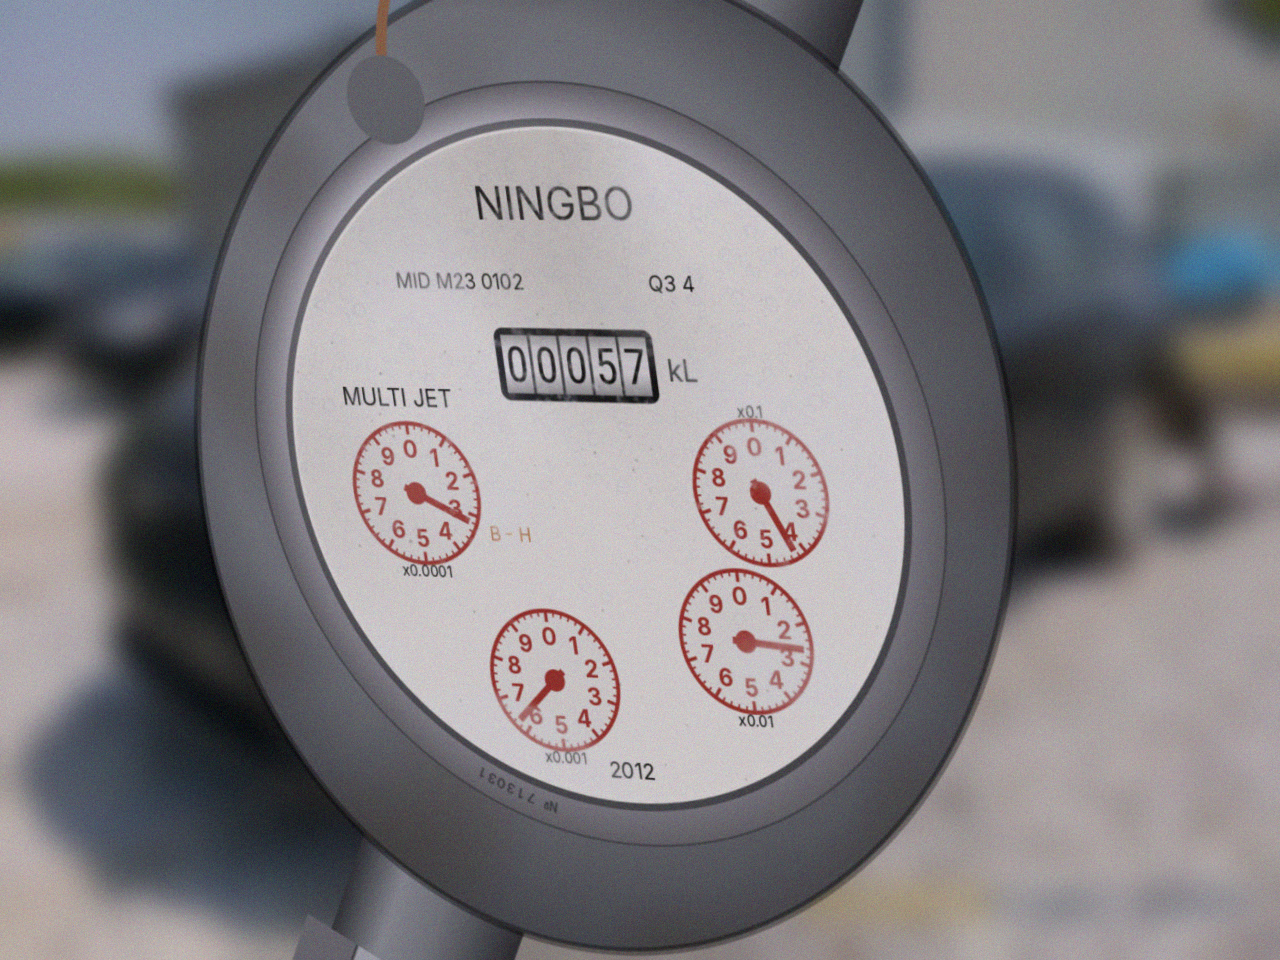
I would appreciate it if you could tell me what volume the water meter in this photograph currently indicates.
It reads 57.4263 kL
